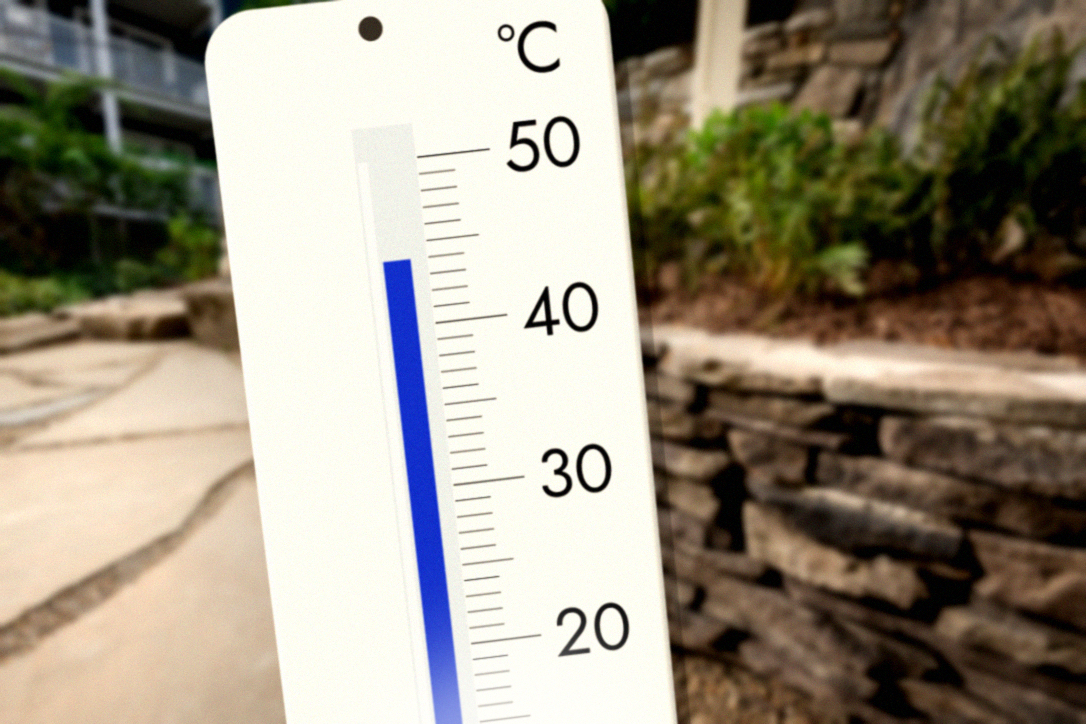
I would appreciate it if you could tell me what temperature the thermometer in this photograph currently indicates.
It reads 44 °C
